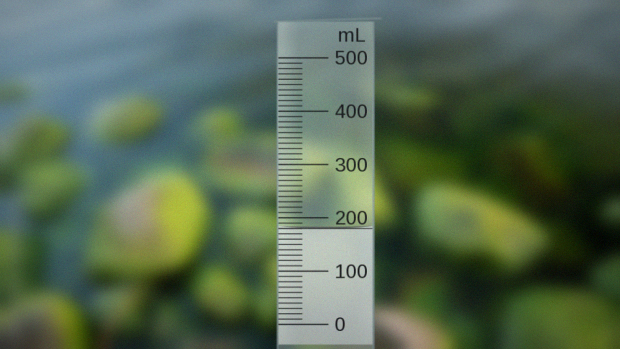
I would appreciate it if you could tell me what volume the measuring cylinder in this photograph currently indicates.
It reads 180 mL
